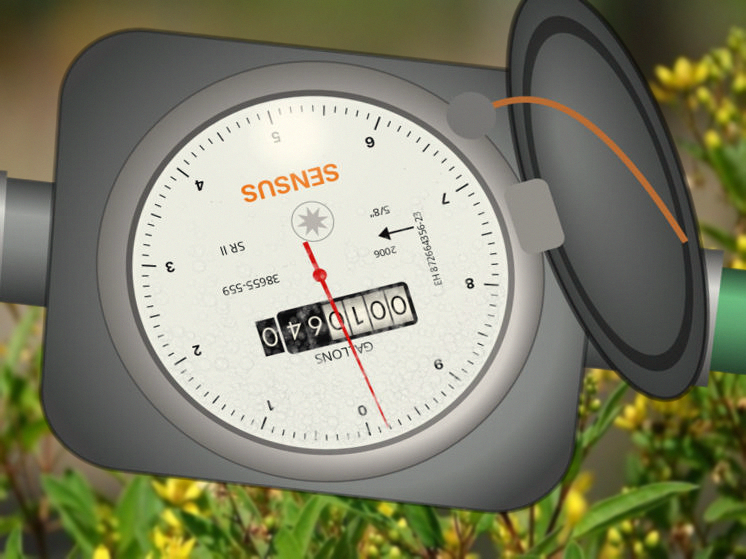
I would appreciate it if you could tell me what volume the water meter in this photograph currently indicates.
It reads 10639.8 gal
